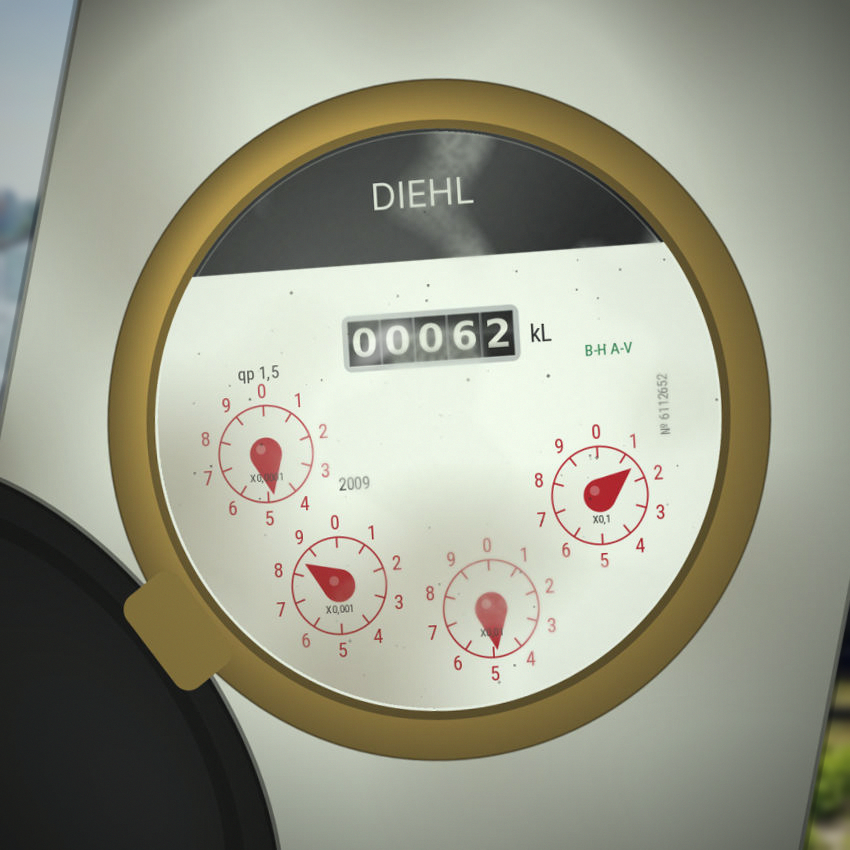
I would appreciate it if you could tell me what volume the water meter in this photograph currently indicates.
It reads 62.1484 kL
